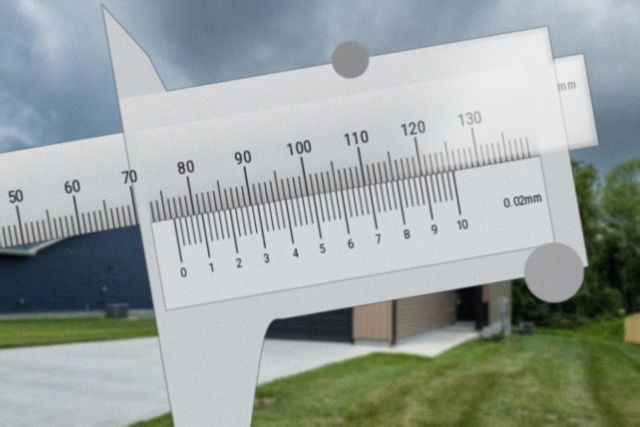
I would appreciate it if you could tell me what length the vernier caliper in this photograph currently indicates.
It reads 76.5 mm
